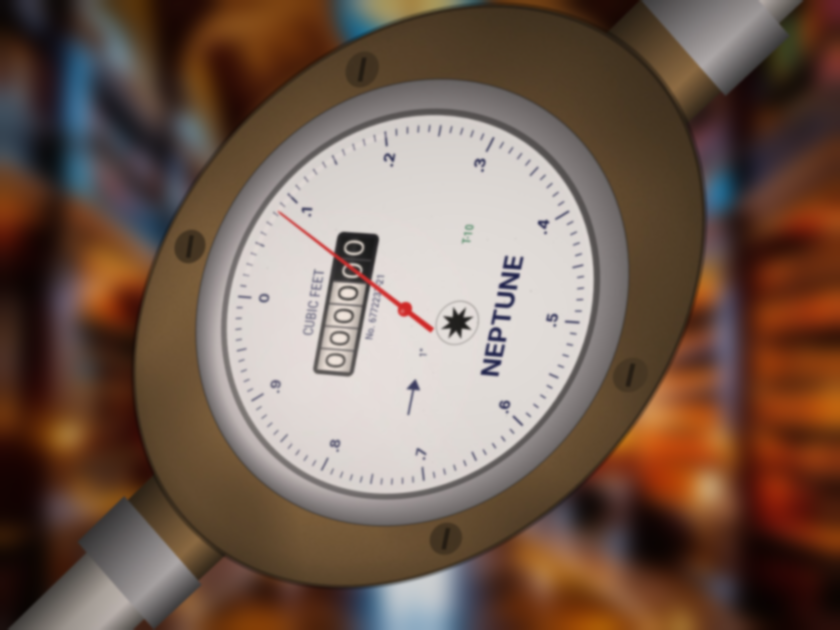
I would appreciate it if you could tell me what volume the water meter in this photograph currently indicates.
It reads 0.08 ft³
